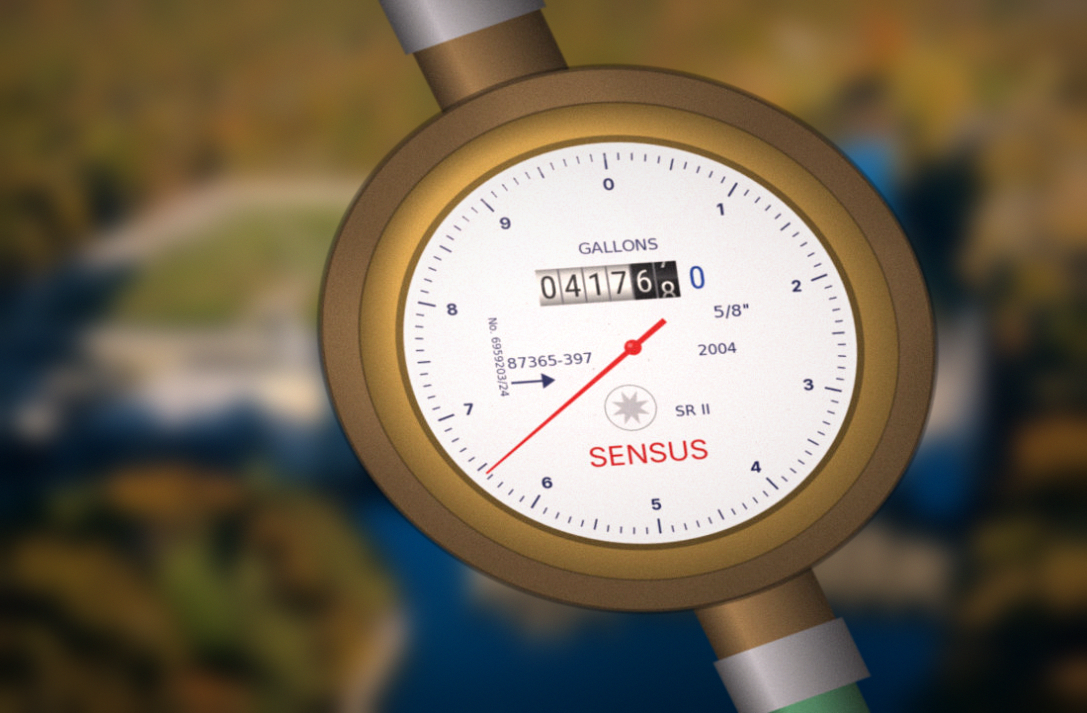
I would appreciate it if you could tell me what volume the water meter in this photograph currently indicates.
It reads 417676.4 gal
